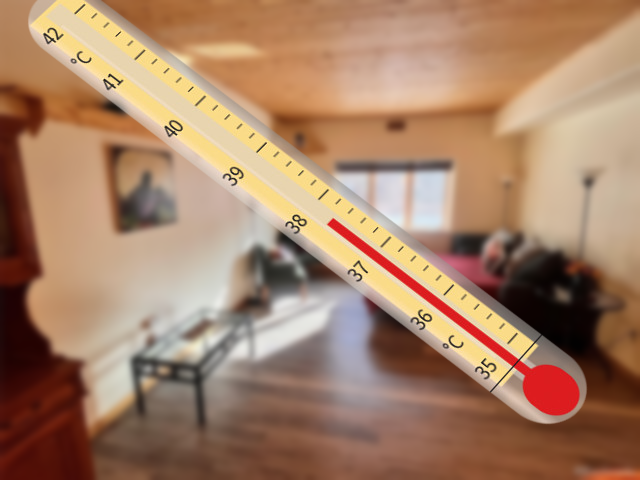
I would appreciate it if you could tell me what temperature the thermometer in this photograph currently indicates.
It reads 37.7 °C
